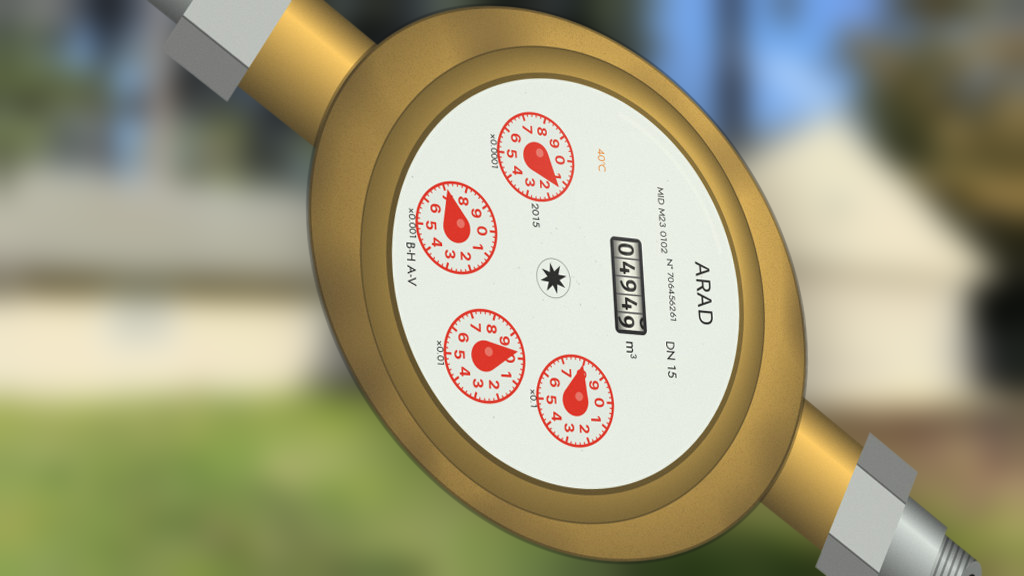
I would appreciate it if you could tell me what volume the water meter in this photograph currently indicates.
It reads 4948.7971 m³
